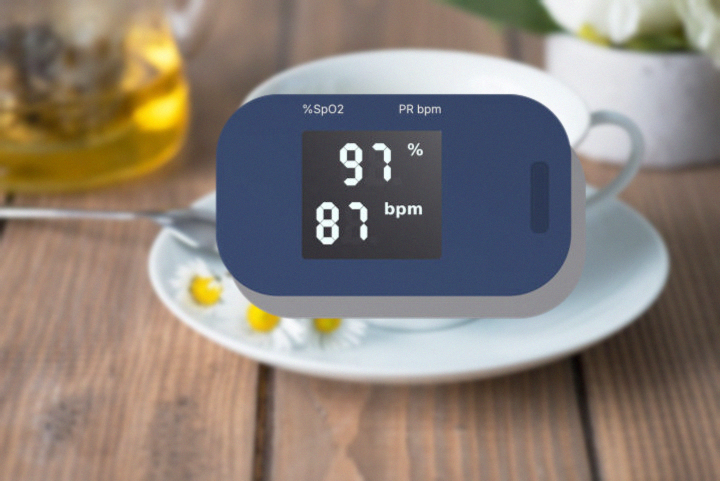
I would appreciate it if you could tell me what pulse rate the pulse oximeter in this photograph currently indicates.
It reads 87 bpm
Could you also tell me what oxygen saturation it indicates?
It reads 97 %
